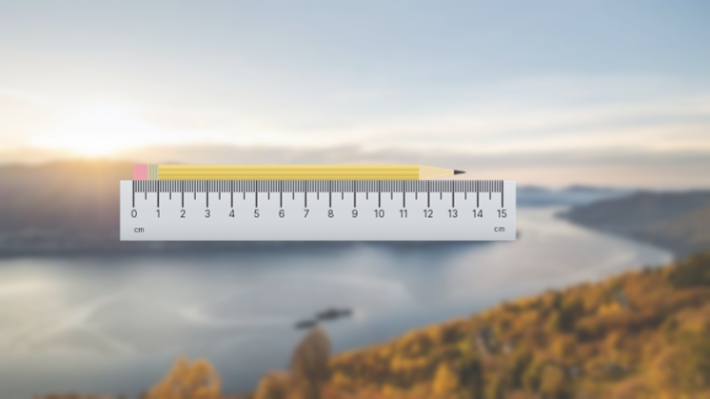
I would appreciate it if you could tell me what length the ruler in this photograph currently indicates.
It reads 13.5 cm
